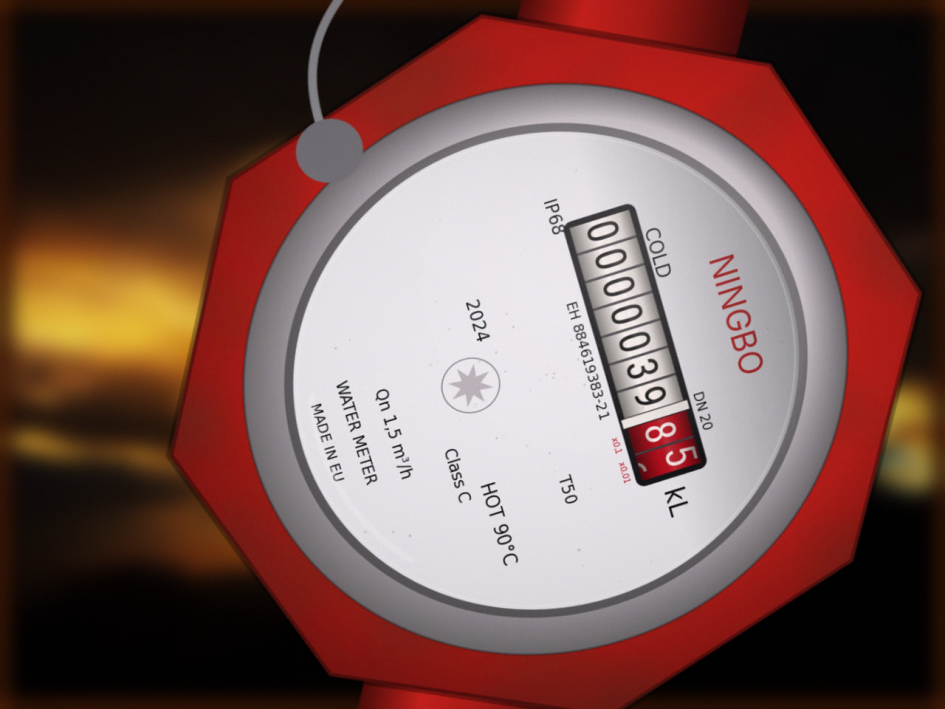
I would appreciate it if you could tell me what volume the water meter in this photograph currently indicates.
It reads 39.85 kL
